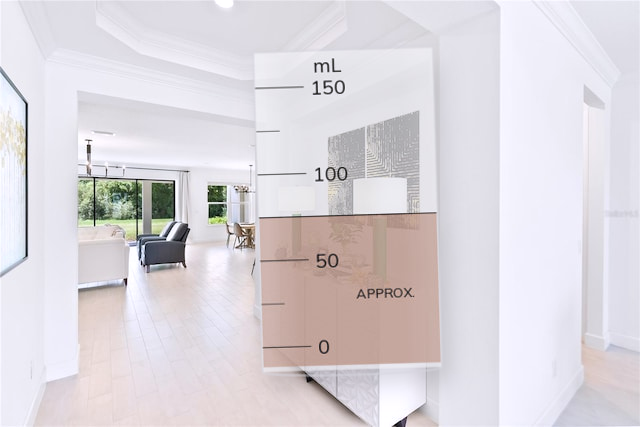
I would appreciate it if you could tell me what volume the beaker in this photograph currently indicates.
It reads 75 mL
